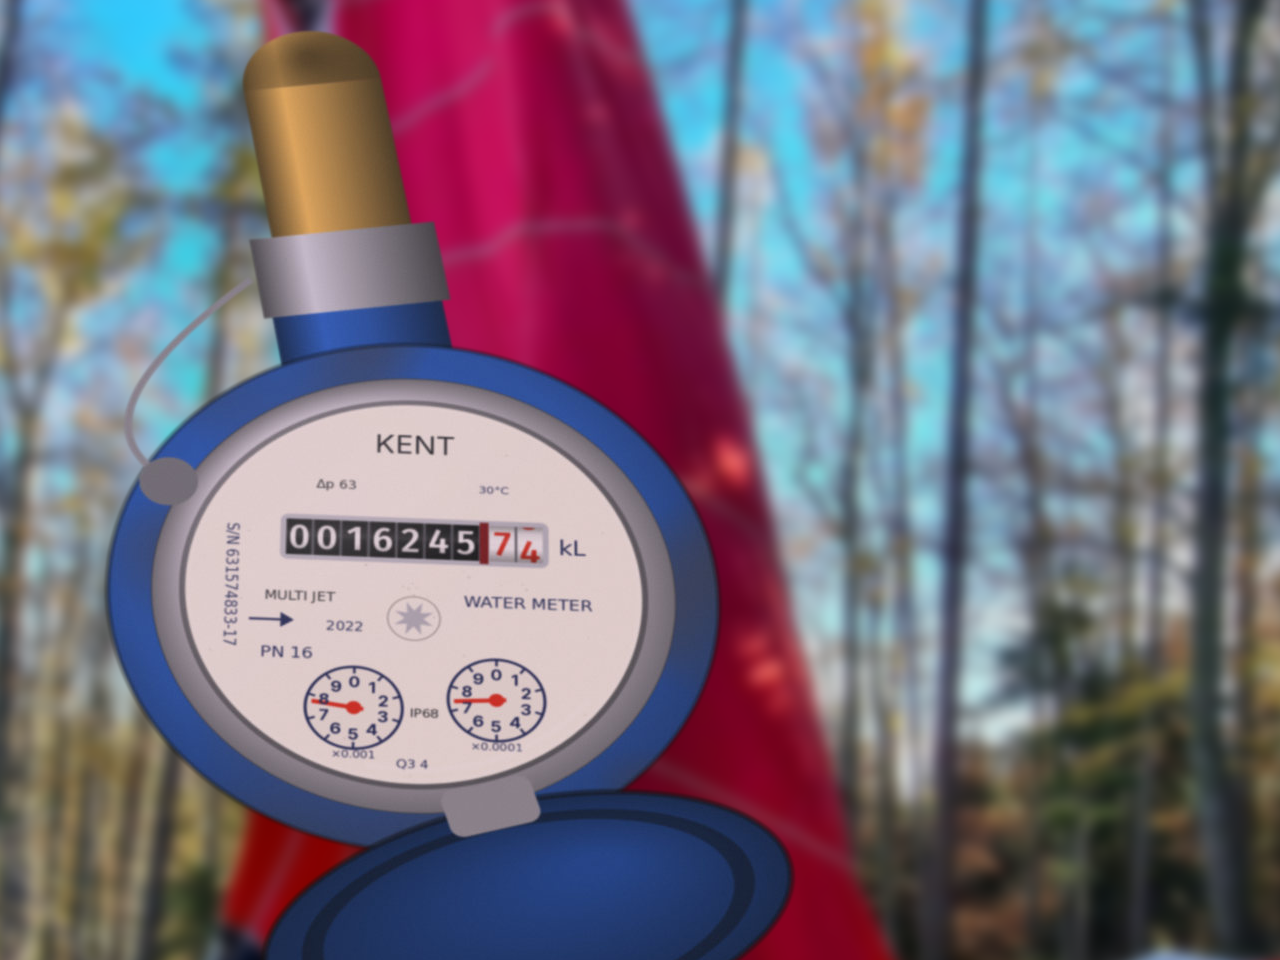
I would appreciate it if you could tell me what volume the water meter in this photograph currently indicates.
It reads 16245.7377 kL
